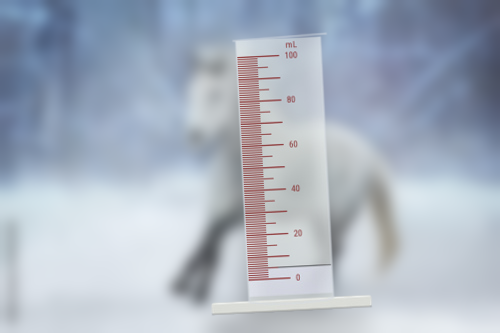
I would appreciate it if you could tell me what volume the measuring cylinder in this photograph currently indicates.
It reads 5 mL
